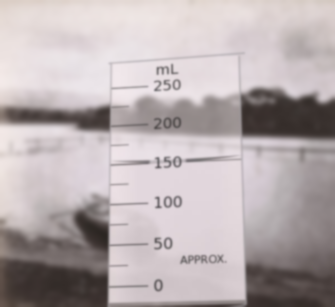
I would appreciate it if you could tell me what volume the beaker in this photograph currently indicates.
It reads 150 mL
